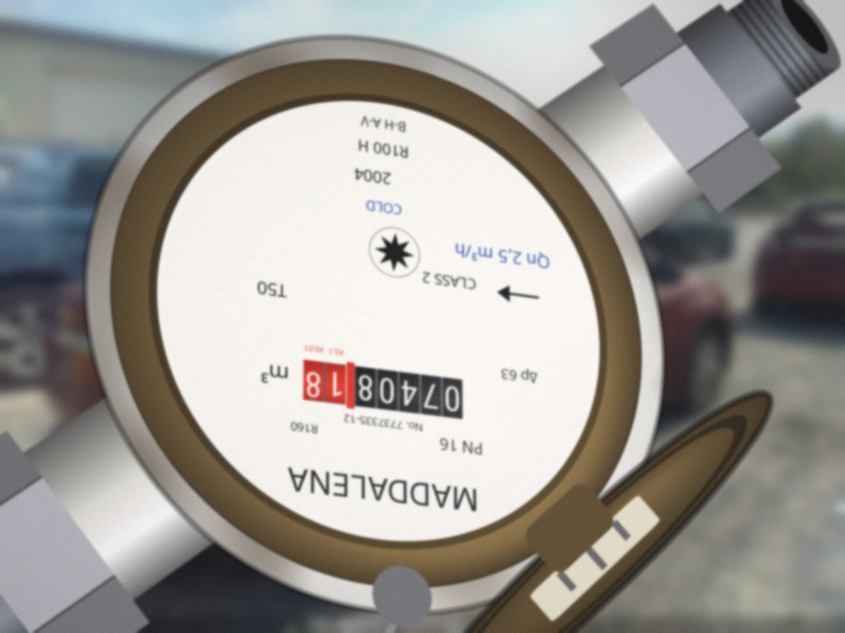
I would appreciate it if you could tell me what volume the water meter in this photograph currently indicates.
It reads 7408.18 m³
